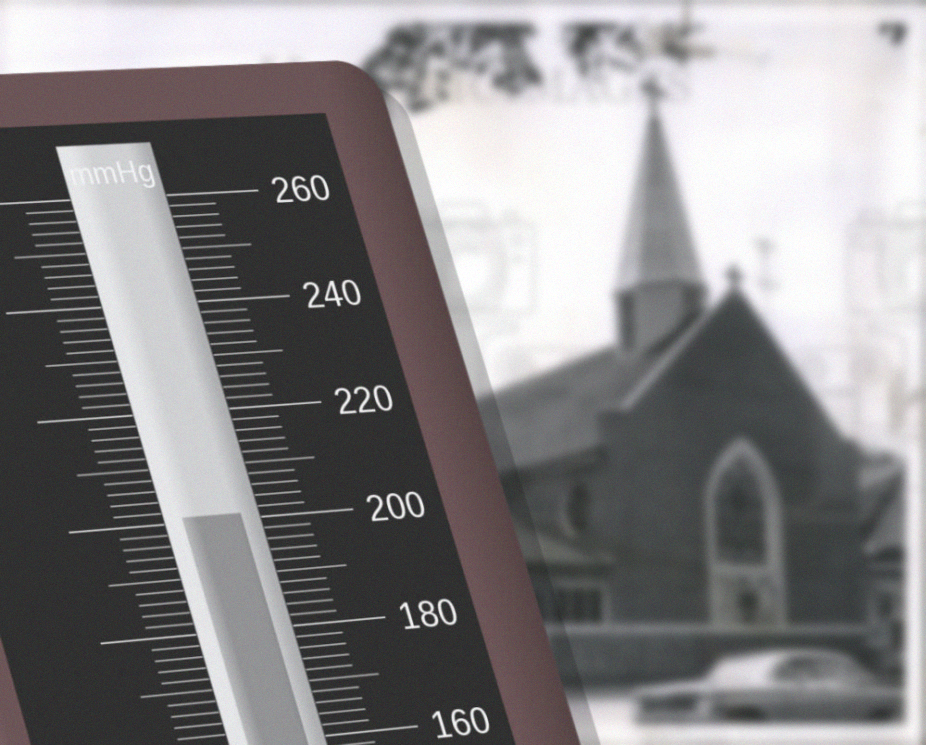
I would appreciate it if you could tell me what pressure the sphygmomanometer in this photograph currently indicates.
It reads 201 mmHg
